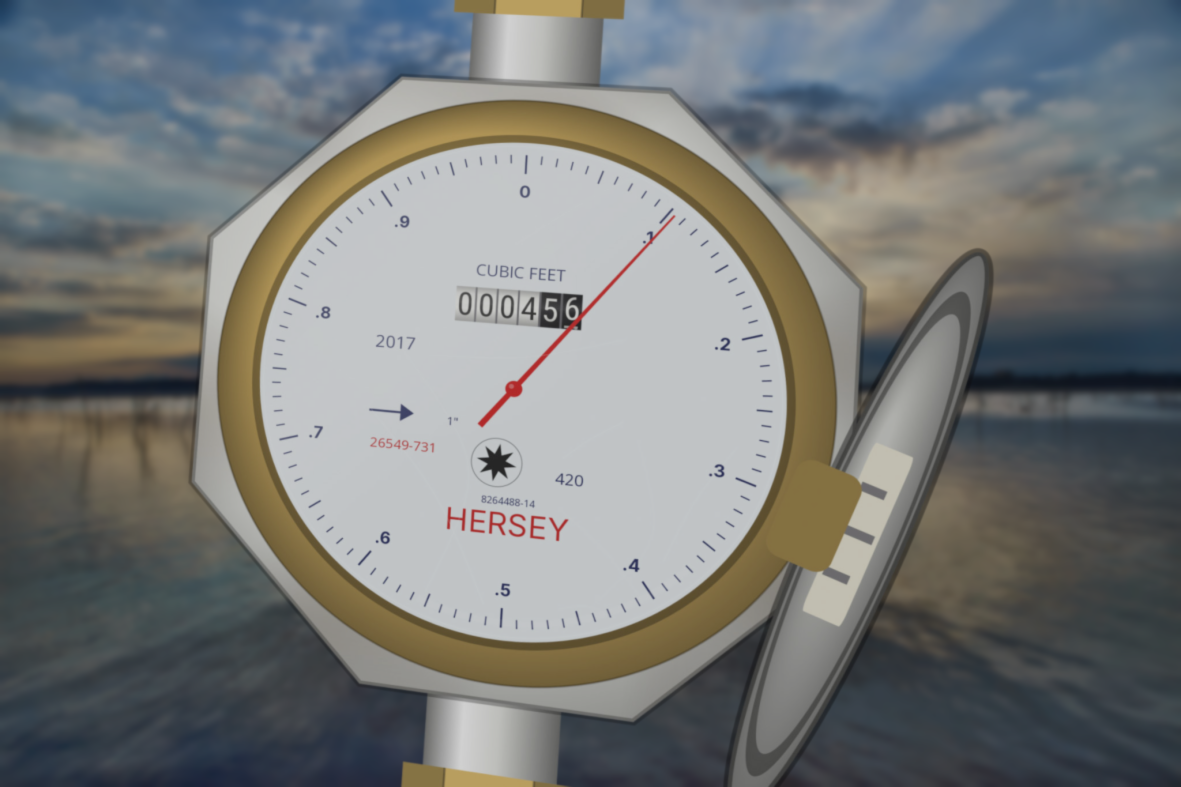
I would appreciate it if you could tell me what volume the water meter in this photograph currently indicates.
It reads 456.10 ft³
